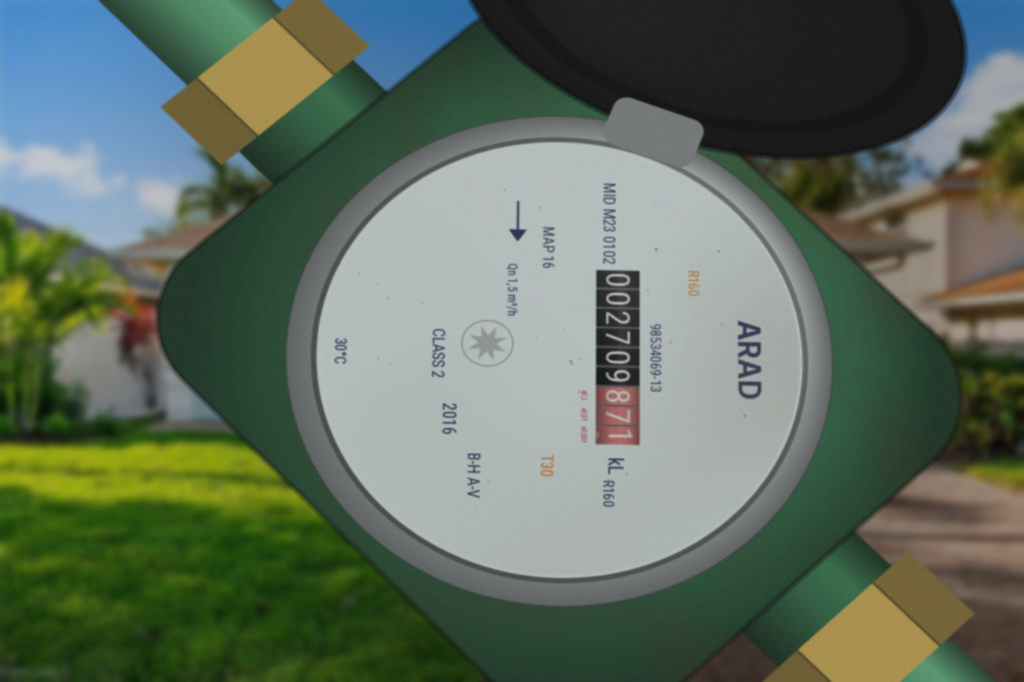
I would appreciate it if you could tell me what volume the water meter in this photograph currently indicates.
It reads 2709.871 kL
